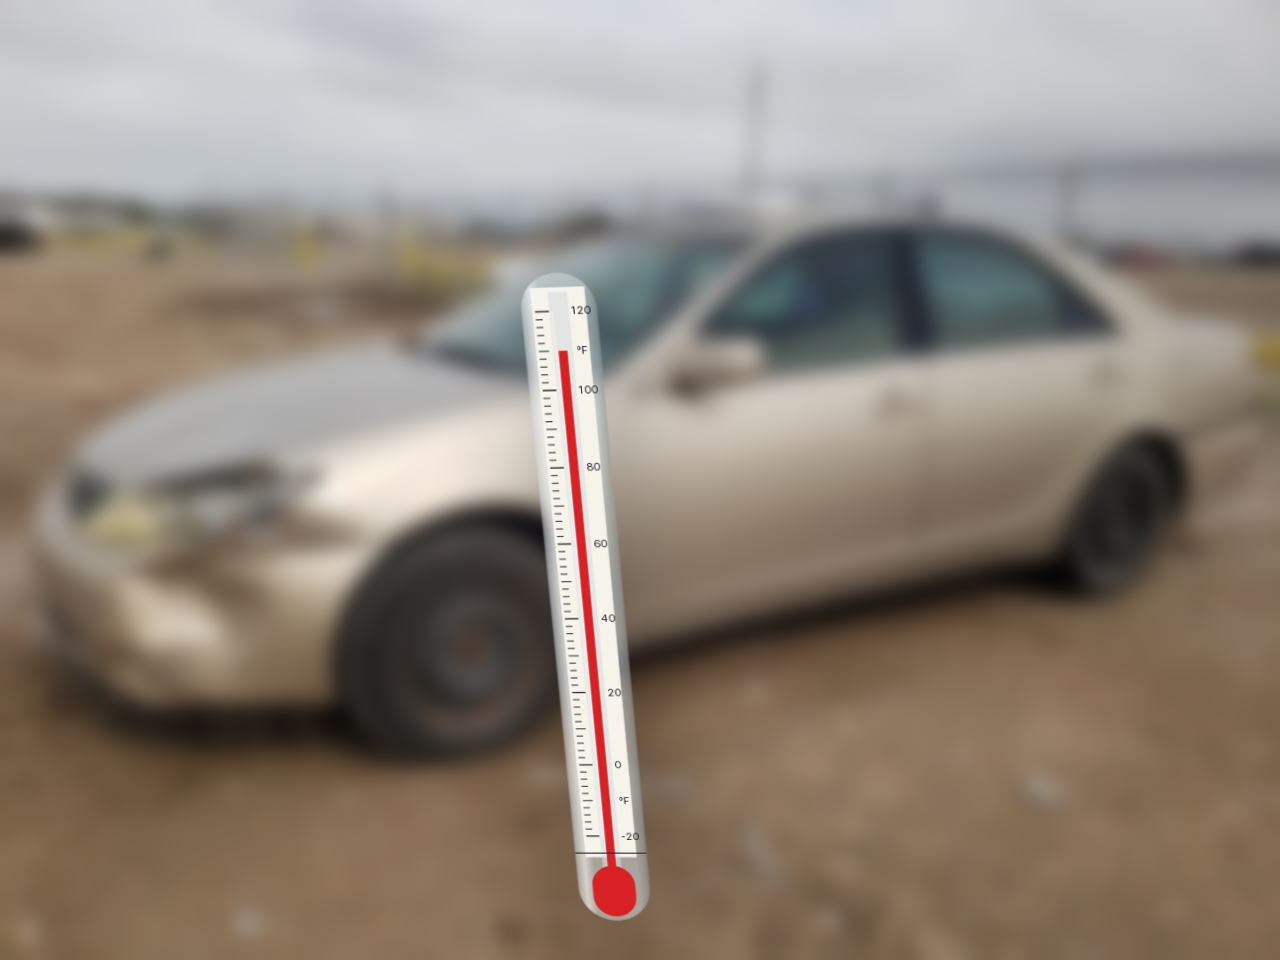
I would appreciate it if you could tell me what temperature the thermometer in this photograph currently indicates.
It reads 110 °F
